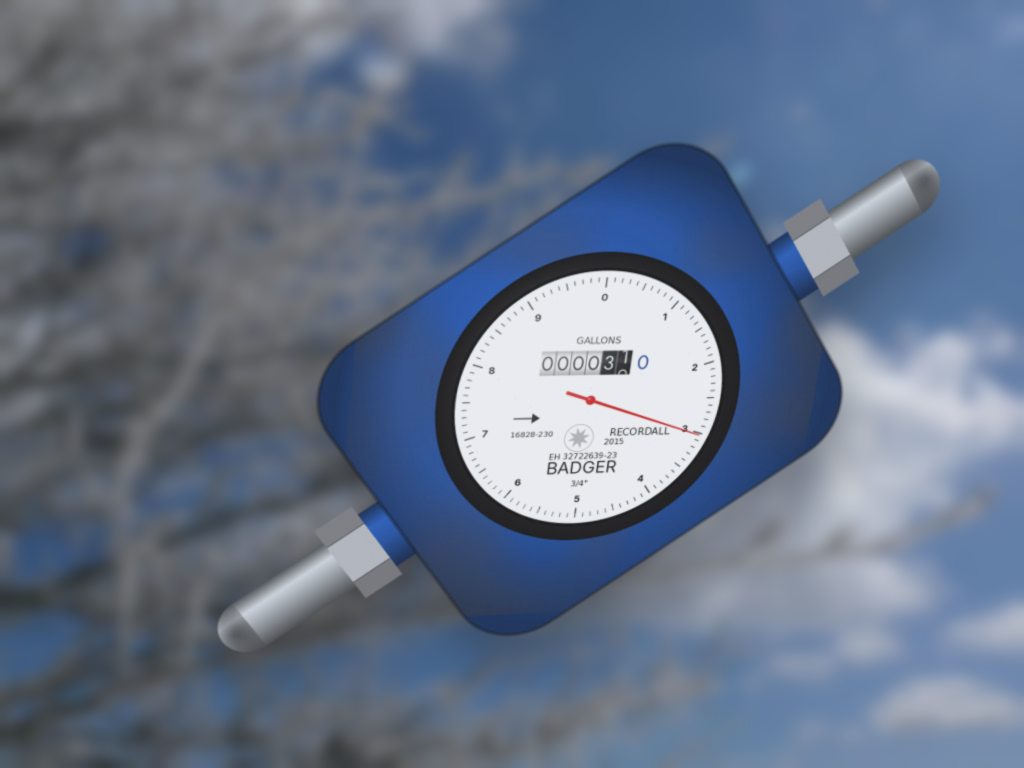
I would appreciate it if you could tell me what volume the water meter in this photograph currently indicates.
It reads 313.0 gal
